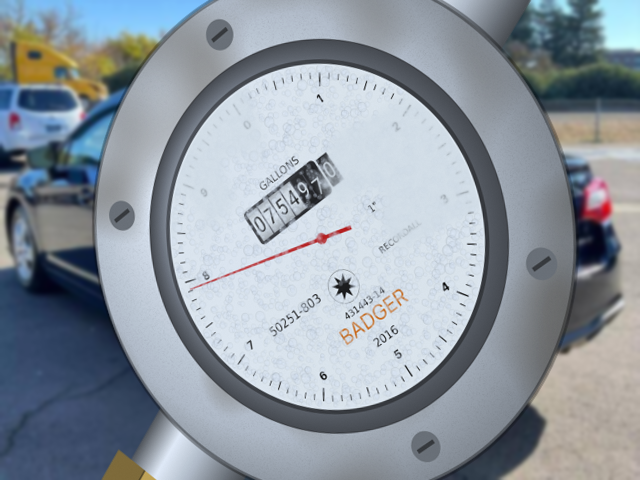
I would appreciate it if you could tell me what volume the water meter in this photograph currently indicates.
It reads 754967.9 gal
